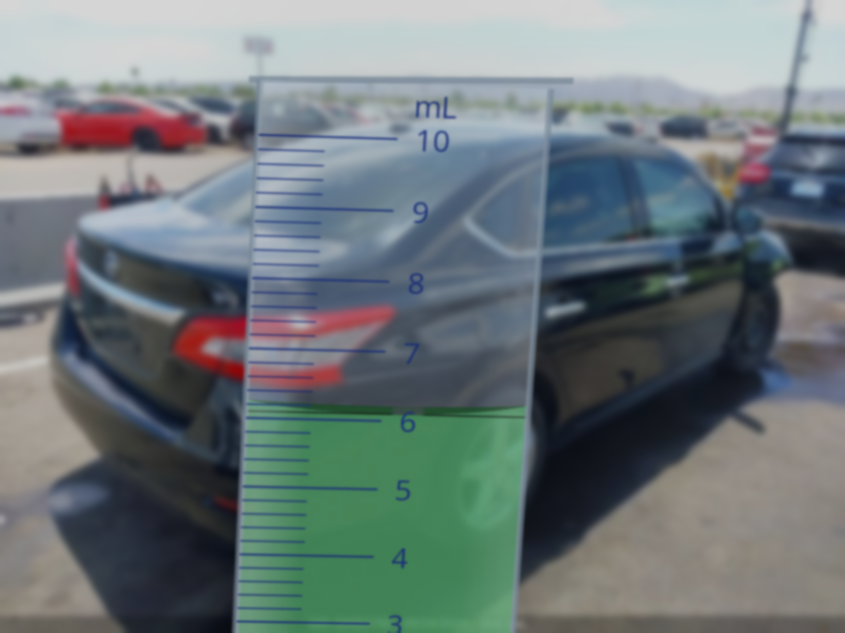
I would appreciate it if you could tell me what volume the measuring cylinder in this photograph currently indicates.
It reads 6.1 mL
